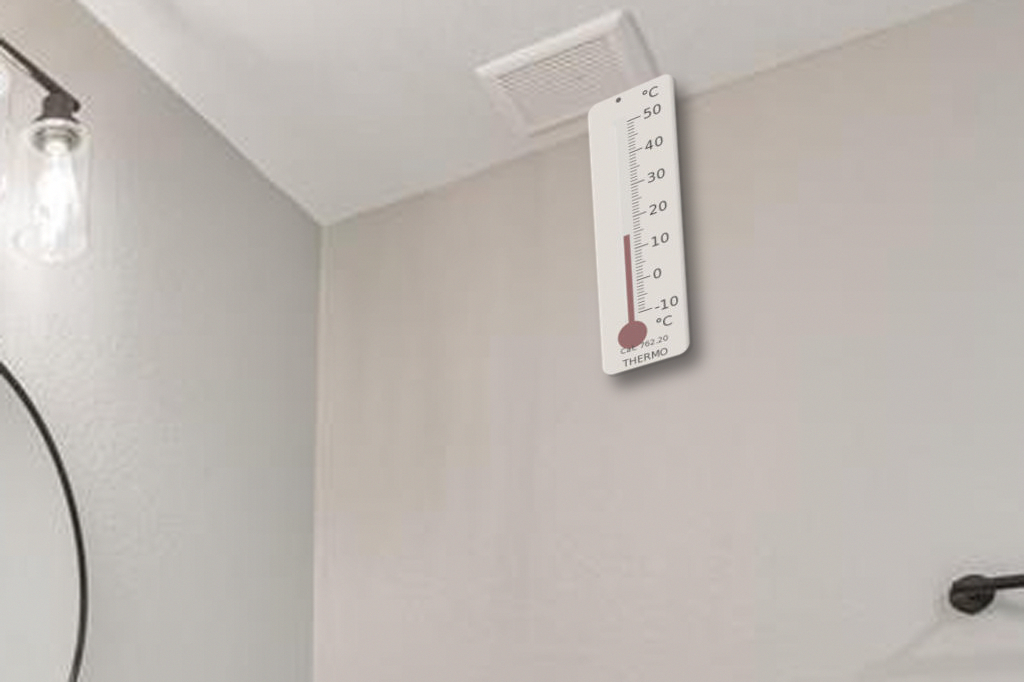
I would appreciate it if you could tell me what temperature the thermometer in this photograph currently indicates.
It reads 15 °C
